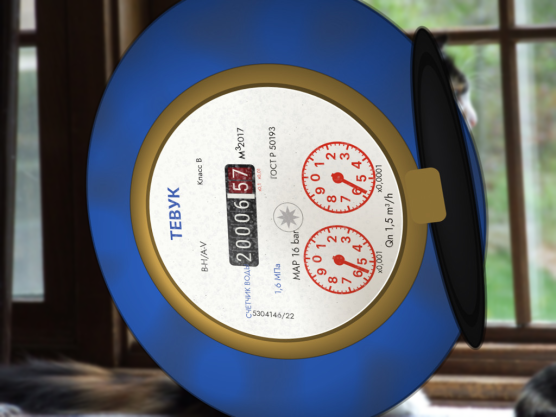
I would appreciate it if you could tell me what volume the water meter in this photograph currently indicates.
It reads 20006.5755 m³
